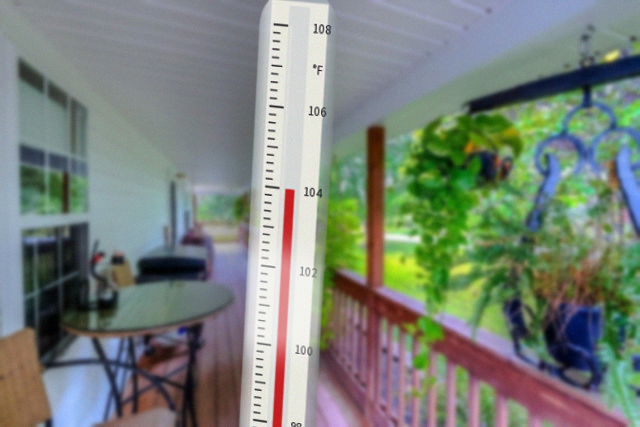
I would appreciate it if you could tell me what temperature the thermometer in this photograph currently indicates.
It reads 104 °F
